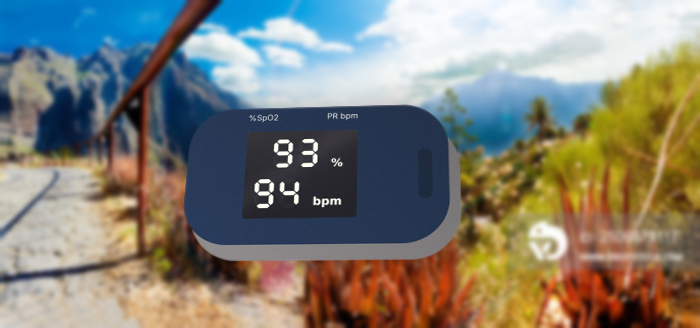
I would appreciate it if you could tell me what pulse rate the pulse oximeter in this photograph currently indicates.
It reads 94 bpm
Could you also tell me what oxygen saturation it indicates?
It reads 93 %
